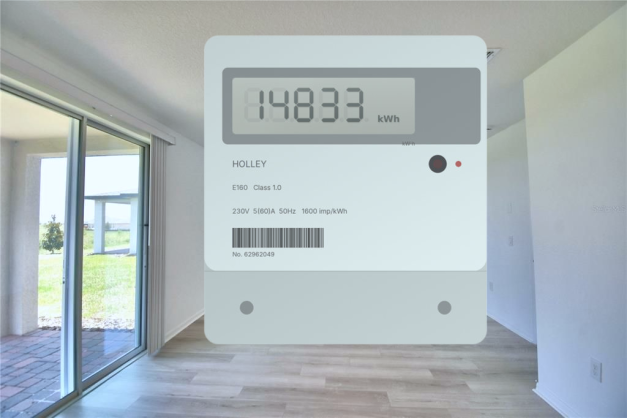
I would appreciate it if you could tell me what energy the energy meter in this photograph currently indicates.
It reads 14833 kWh
